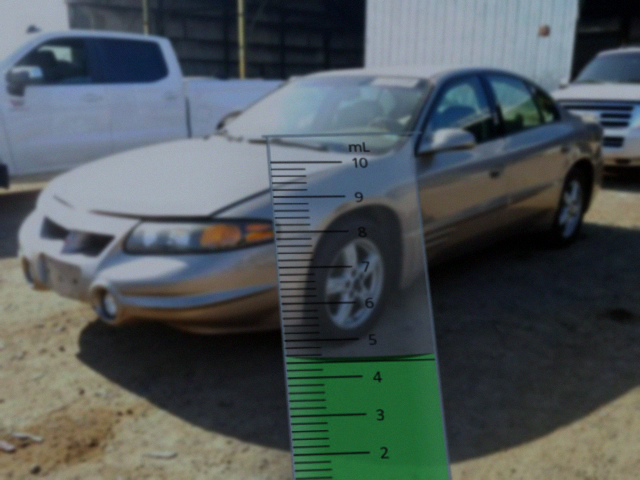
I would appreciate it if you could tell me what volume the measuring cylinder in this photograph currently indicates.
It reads 4.4 mL
